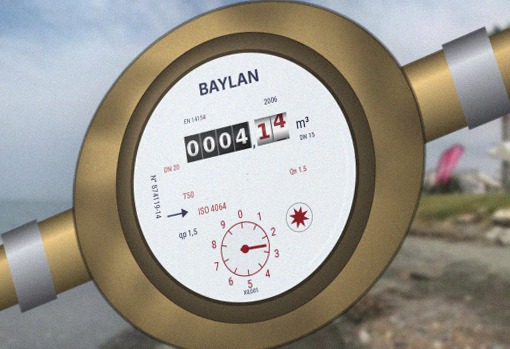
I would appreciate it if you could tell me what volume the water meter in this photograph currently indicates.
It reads 4.142 m³
